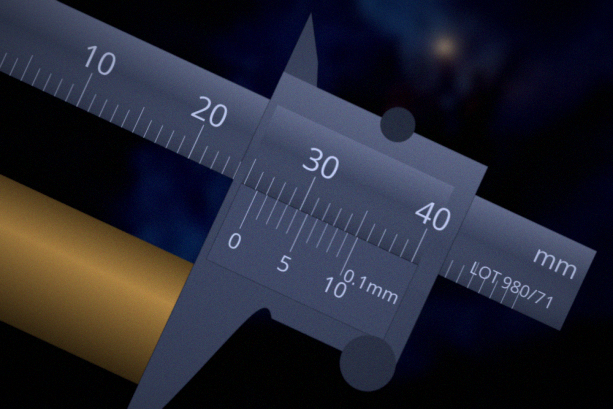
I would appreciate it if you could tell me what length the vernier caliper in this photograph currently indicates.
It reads 26.2 mm
